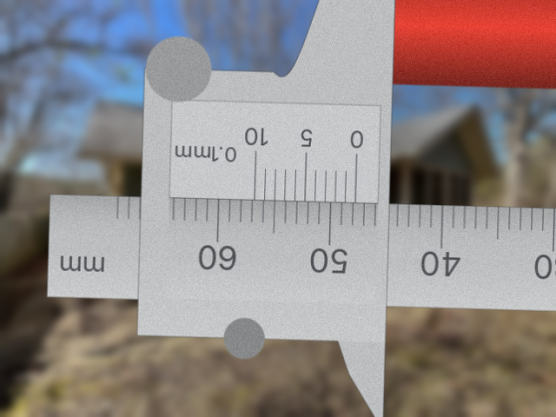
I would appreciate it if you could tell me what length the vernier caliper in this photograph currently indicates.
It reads 47.8 mm
